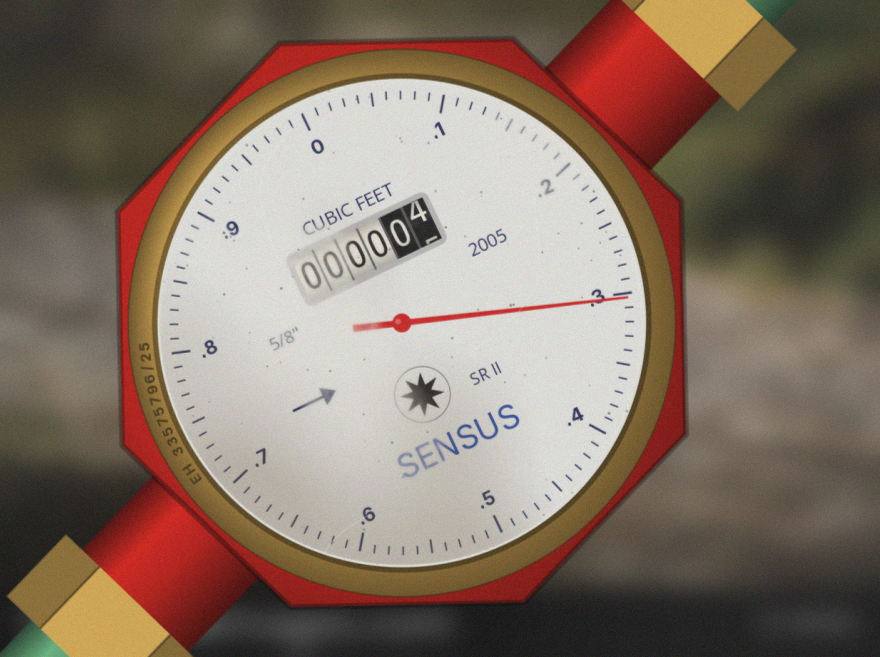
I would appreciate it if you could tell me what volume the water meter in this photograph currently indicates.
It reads 4.30 ft³
